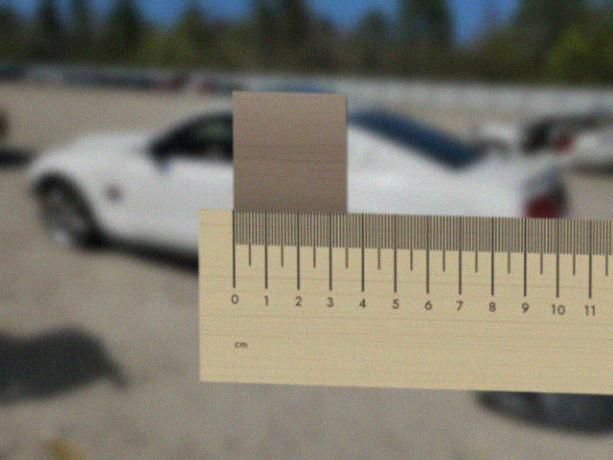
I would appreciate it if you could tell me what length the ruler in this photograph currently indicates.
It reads 3.5 cm
